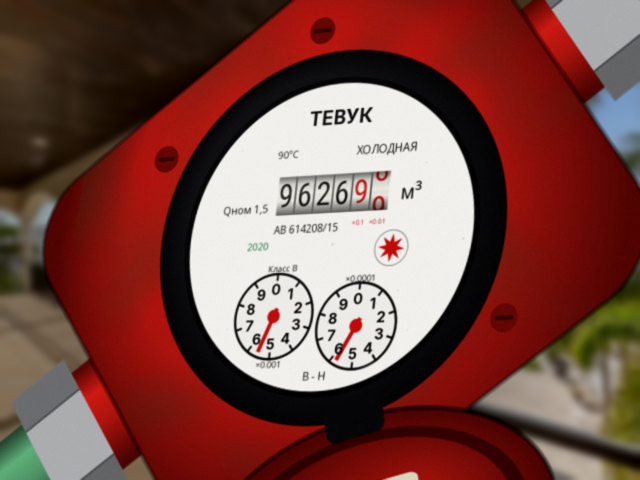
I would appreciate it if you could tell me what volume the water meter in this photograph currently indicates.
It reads 9626.9855 m³
